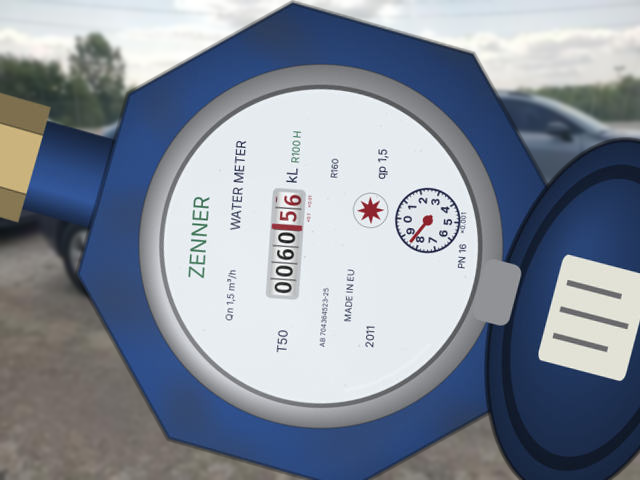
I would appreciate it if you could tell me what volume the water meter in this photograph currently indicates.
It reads 60.558 kL
